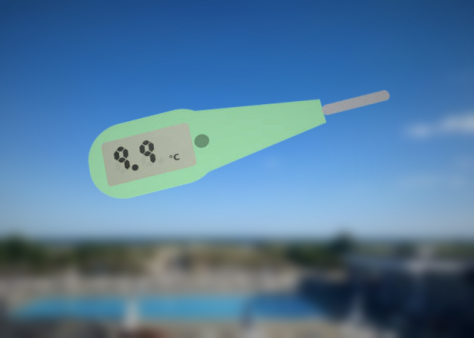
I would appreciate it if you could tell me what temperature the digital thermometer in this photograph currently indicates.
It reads 9.9 °C
